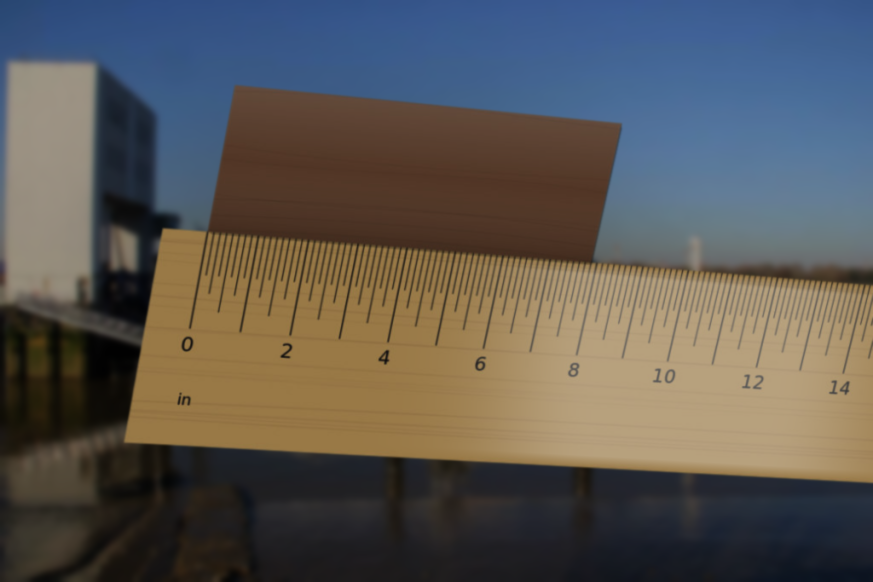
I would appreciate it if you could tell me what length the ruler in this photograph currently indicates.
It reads 7.875 in
